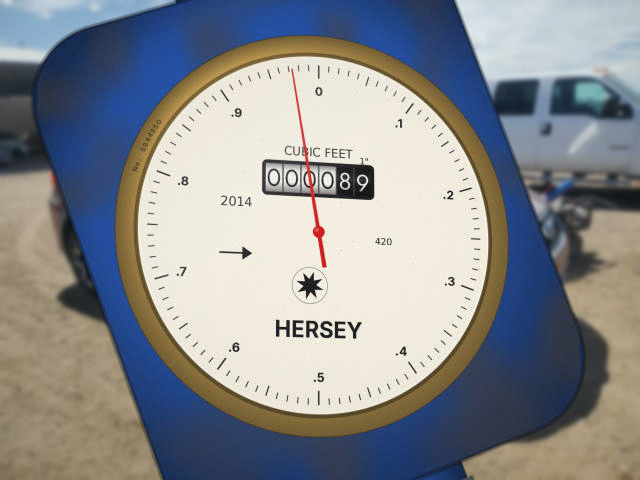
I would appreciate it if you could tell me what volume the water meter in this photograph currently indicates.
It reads 88.97 ft³
